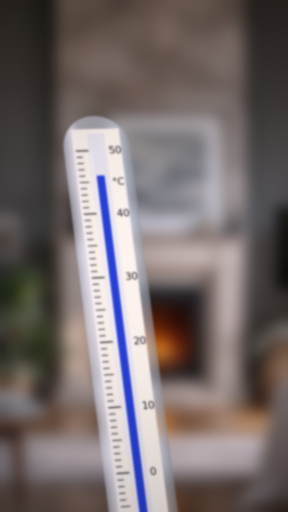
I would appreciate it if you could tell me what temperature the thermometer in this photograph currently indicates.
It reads 46 °C
